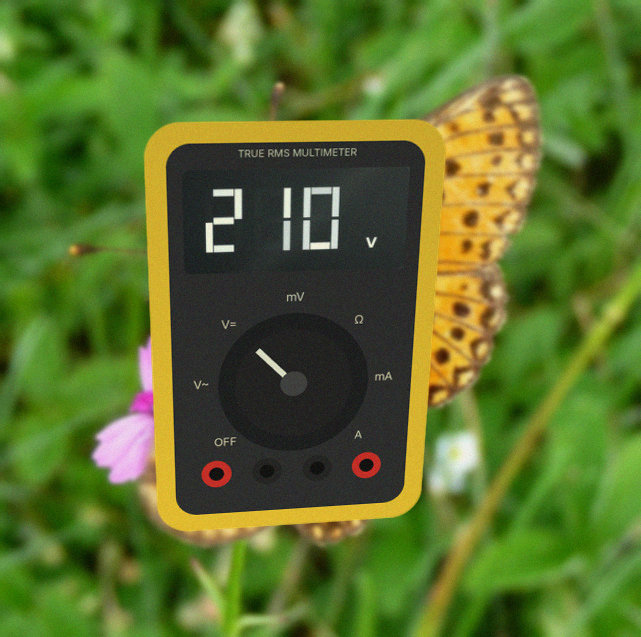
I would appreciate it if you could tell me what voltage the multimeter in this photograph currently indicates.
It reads 210 V
